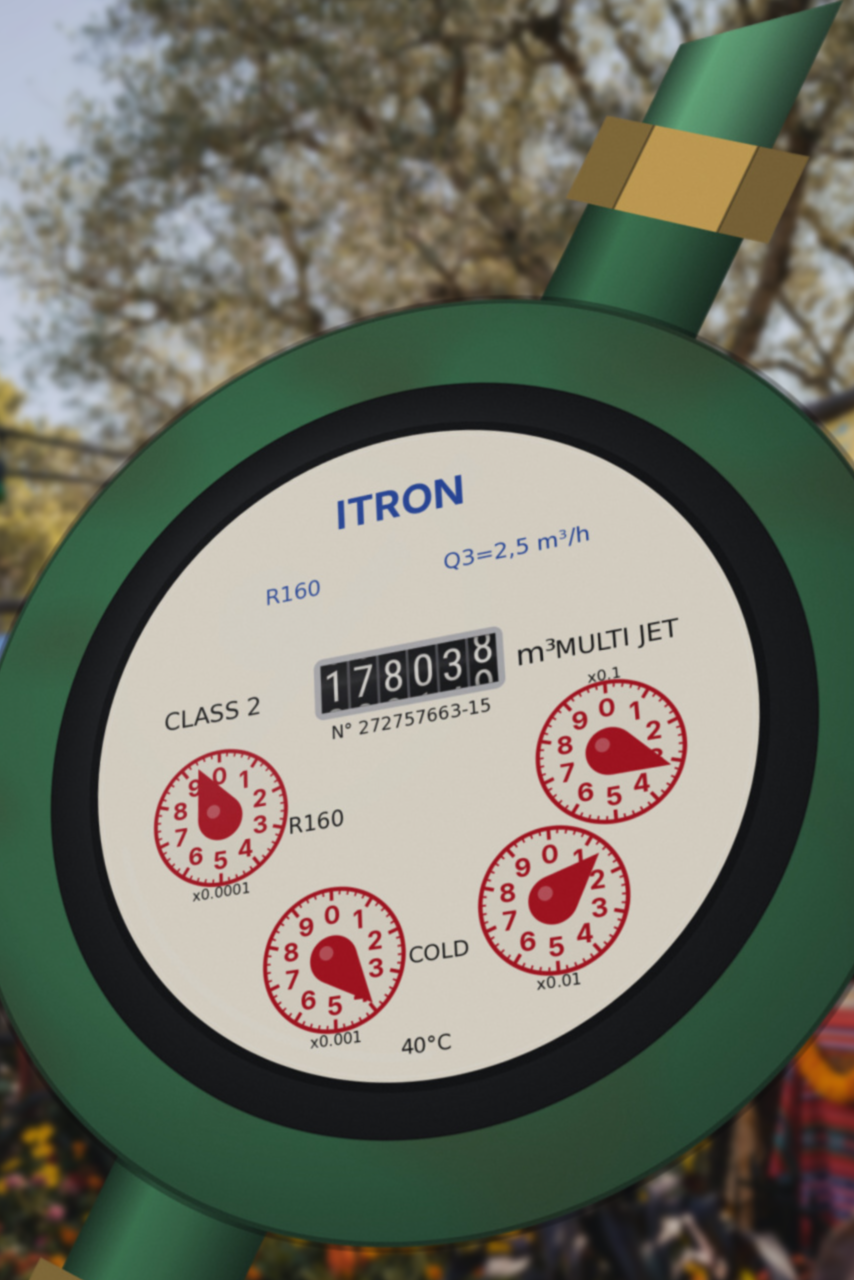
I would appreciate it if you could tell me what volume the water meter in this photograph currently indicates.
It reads 178038.3139 m³
